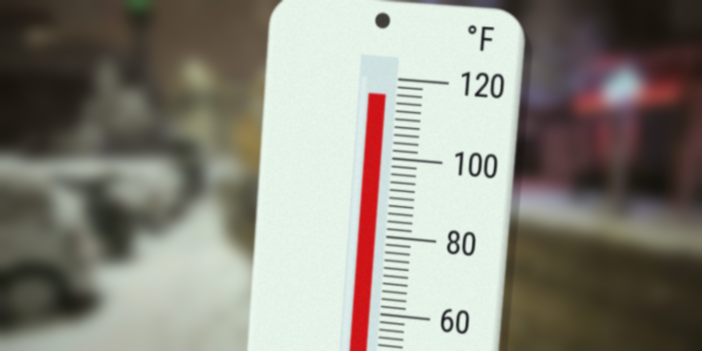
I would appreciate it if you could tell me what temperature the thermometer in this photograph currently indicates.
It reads 116 °F
